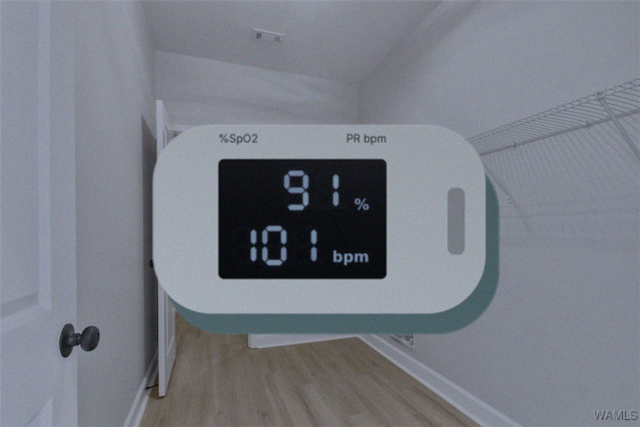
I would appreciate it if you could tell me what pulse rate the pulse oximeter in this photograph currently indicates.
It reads 101 bpm
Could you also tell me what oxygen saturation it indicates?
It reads 91 %
